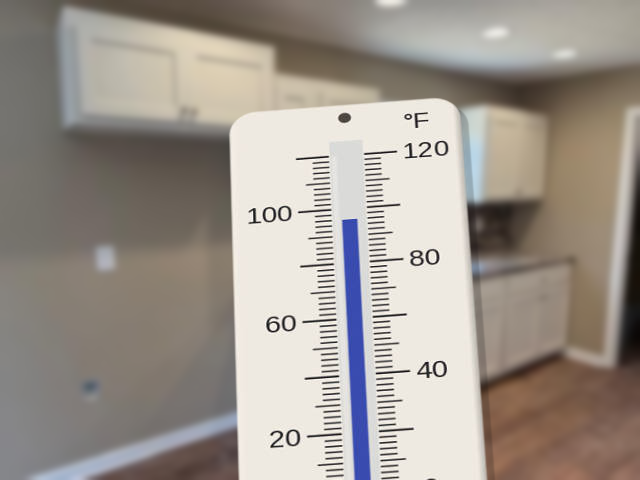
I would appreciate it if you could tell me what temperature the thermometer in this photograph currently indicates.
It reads 96 °F
